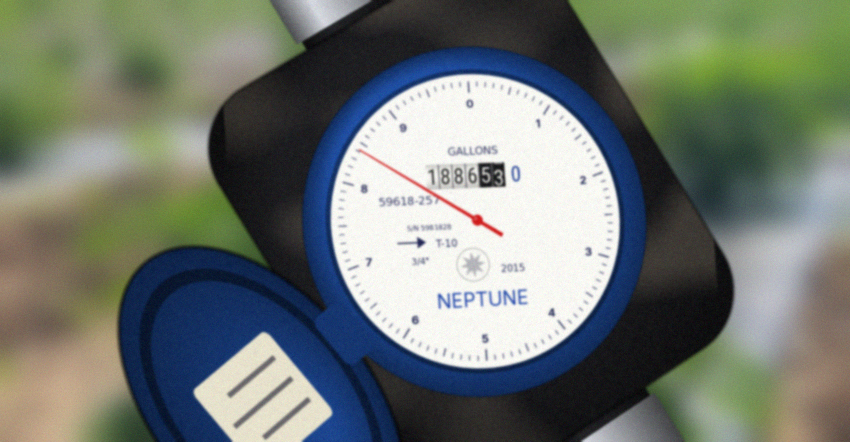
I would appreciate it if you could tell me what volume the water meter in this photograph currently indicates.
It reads 1886528.4 gal
